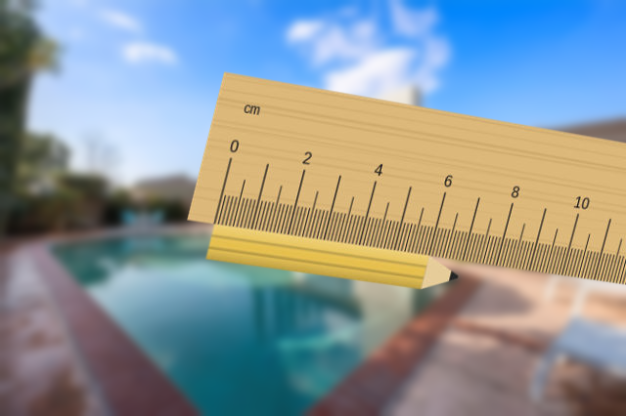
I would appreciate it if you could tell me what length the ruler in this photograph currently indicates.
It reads 7 cm
